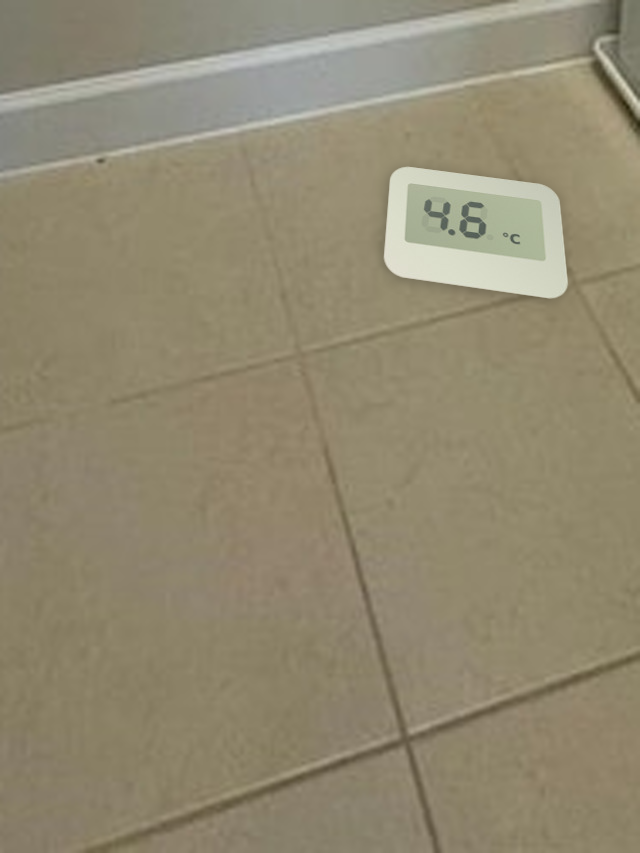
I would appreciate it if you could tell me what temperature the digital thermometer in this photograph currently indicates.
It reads 4.6 °C
